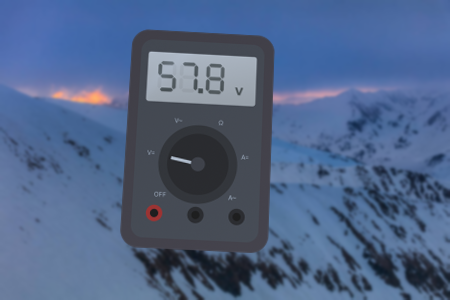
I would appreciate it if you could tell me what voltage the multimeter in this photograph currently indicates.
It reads 57.8 V
